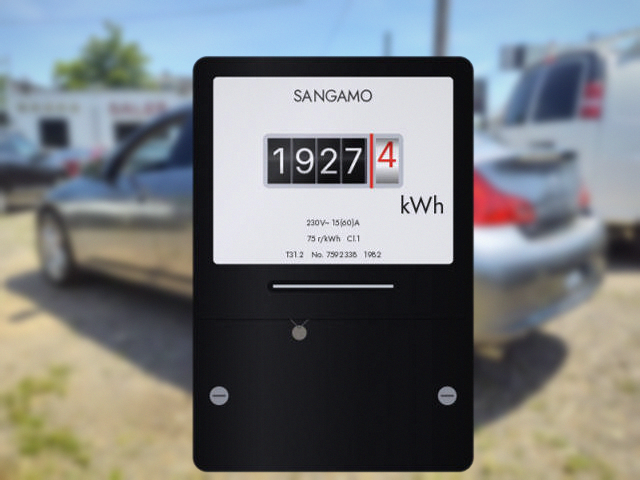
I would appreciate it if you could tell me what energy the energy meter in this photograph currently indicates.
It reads 1927.4 kWh
